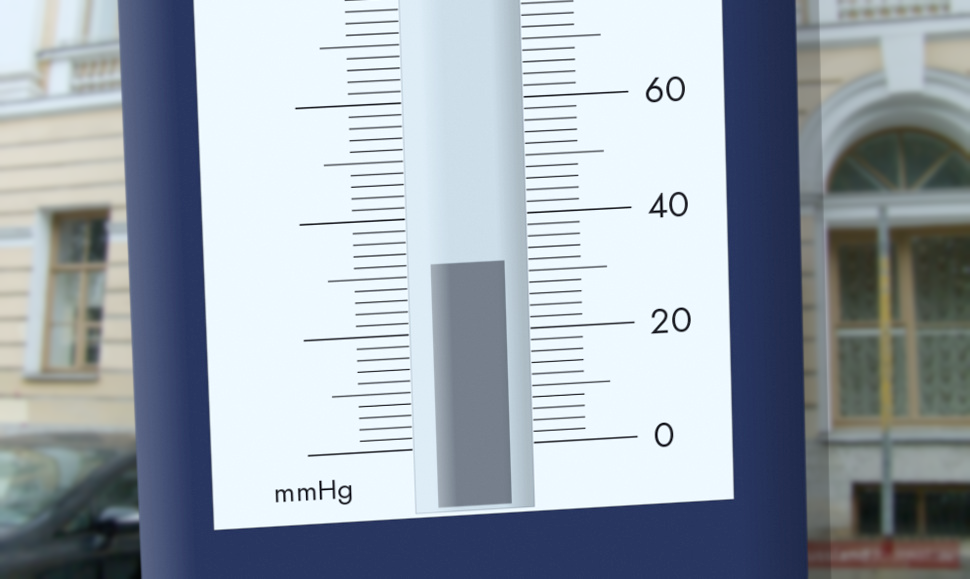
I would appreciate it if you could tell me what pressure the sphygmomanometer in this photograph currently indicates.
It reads 32 mmHg
